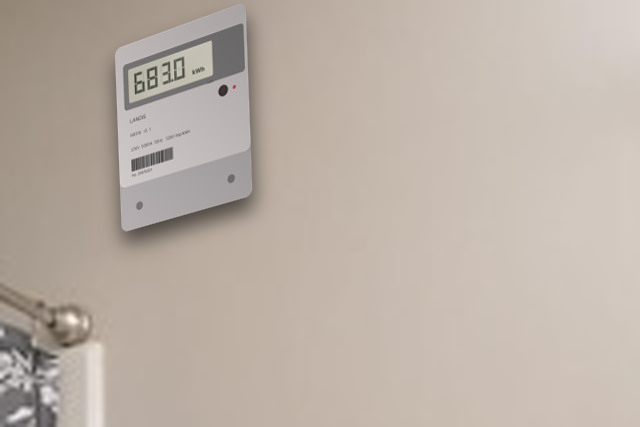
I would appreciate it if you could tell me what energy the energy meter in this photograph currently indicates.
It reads 683.0 kWh
